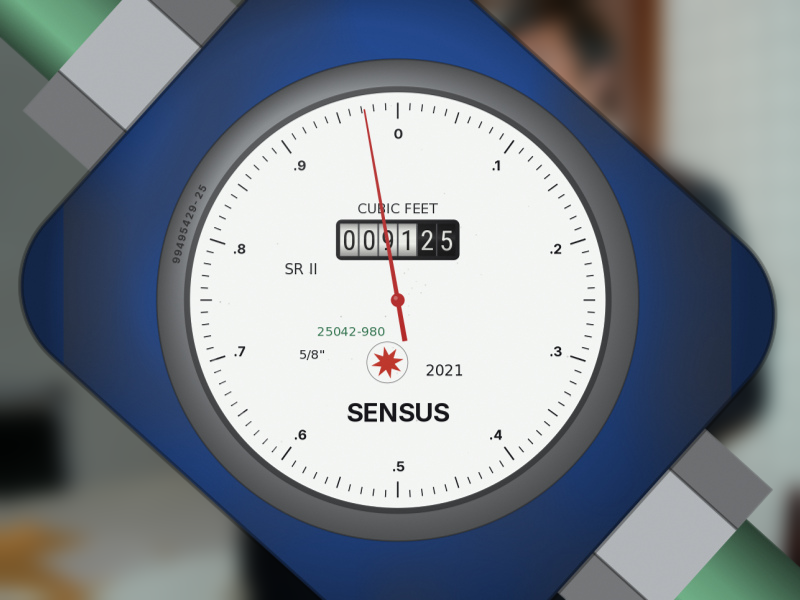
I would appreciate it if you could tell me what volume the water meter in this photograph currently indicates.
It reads 9124.97 ft³
